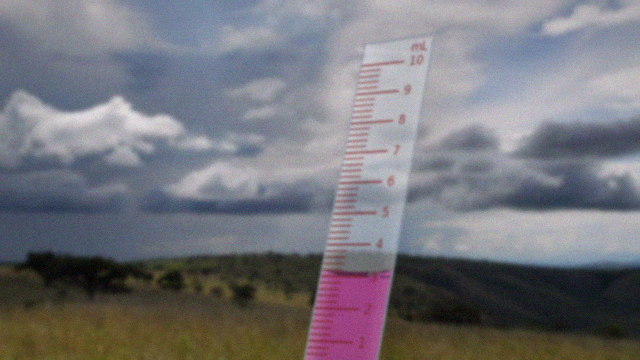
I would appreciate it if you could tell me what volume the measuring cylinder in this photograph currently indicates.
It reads 3 mL
